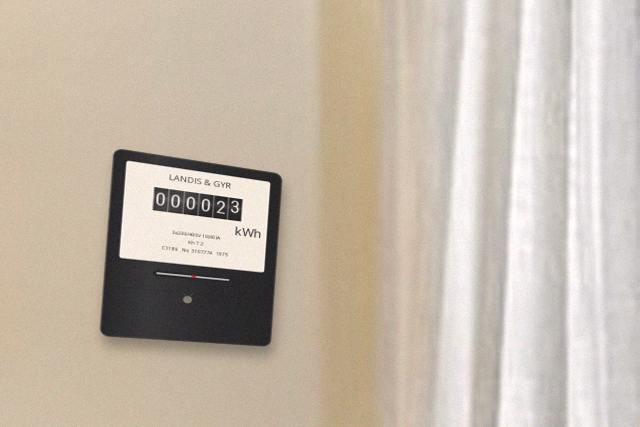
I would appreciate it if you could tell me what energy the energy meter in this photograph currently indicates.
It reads 23 kWh
